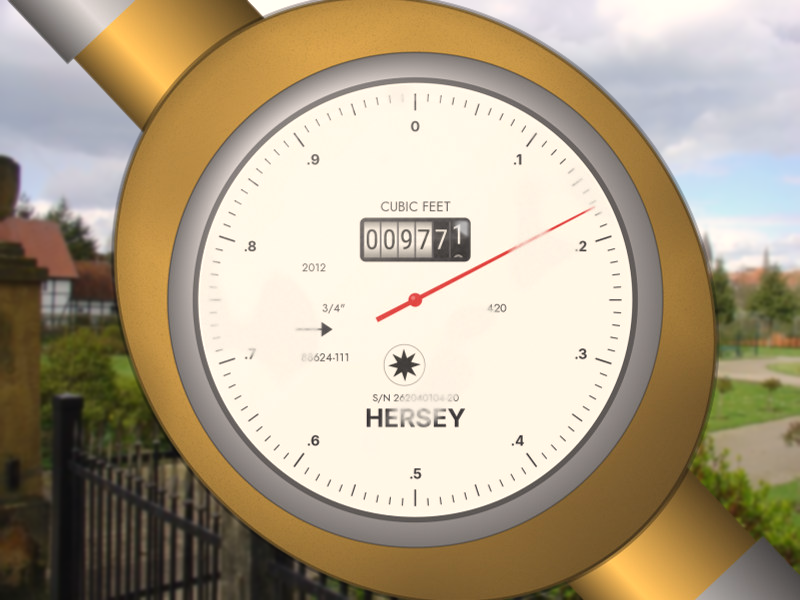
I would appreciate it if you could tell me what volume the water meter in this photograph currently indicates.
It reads 9771.17 ft³
